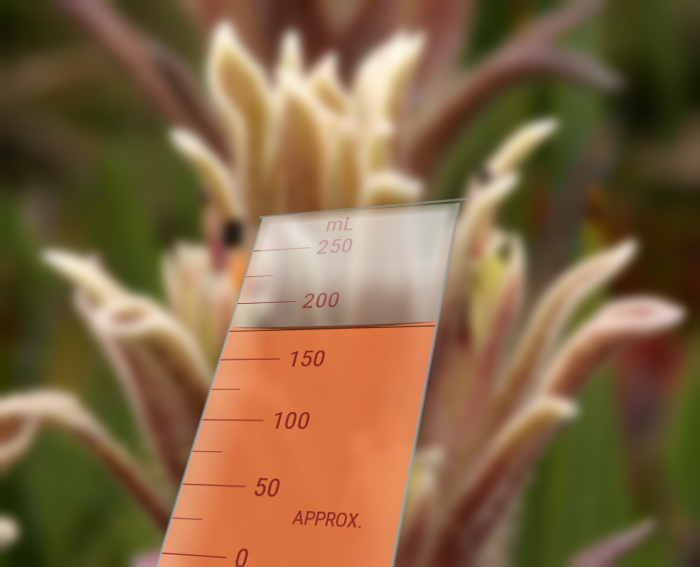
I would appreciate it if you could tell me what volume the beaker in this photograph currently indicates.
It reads 175 mL
